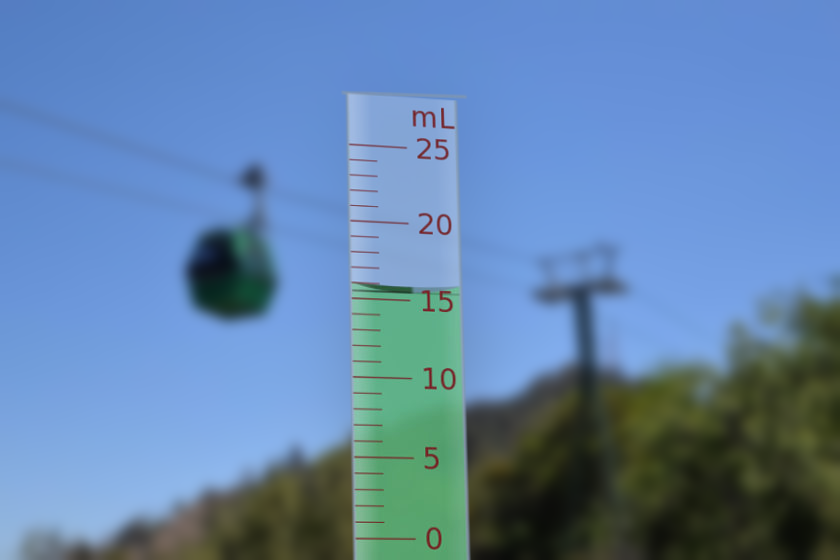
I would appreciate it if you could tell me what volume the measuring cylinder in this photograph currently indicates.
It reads 15.5 mL
